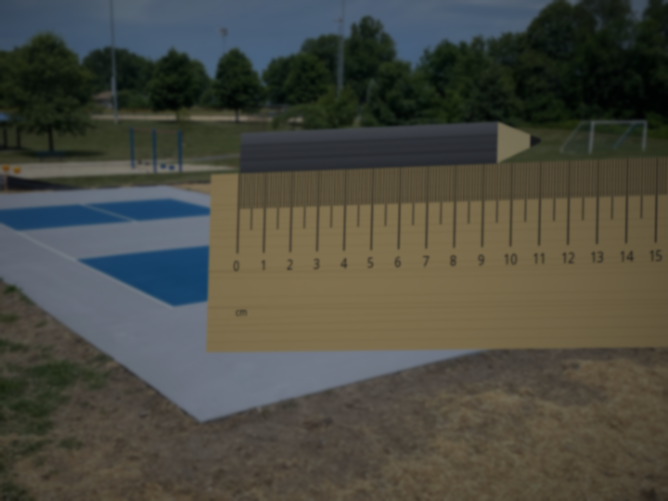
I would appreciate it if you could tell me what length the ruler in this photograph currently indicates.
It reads 11 cm
